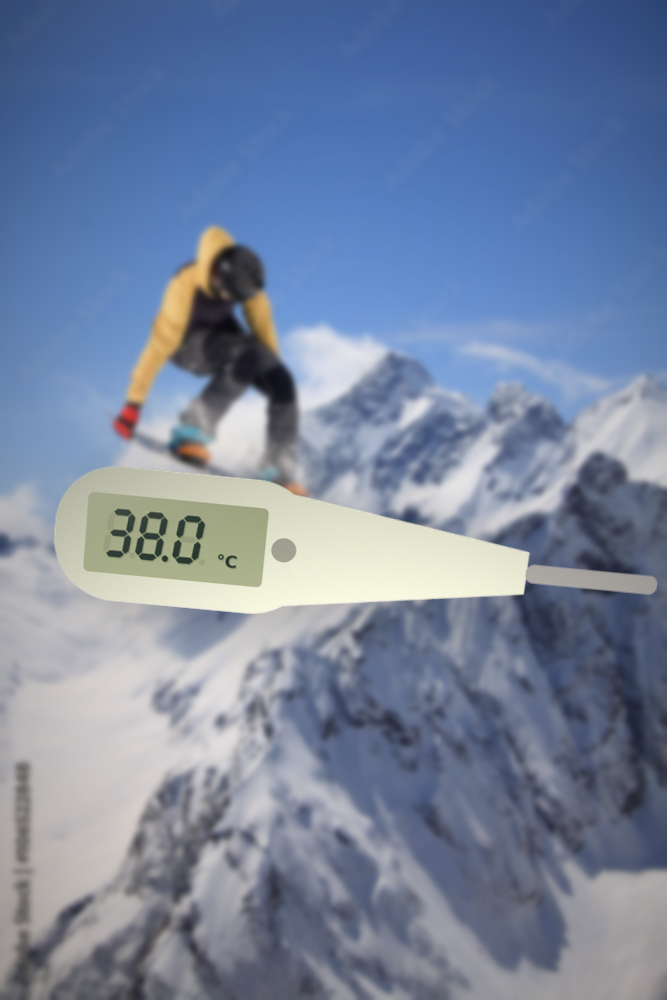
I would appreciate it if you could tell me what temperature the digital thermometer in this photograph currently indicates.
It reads 38.0 °C
